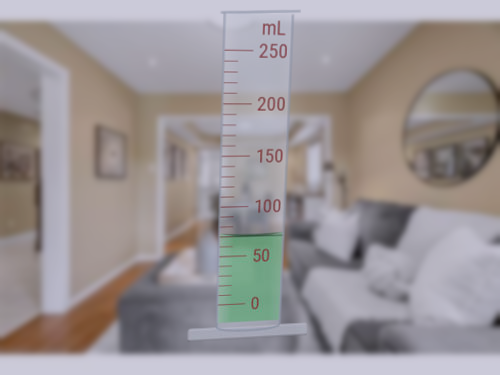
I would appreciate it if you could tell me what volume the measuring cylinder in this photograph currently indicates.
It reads 70 mL
